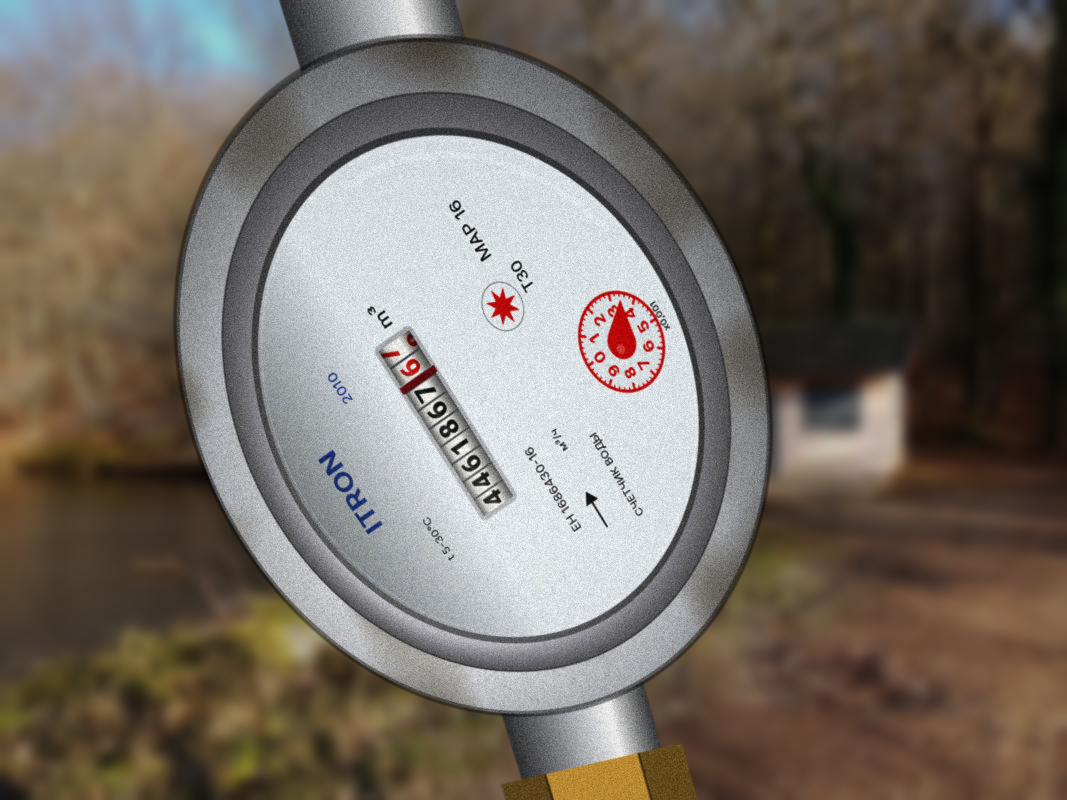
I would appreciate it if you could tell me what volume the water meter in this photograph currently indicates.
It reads 4461867.673 m³
